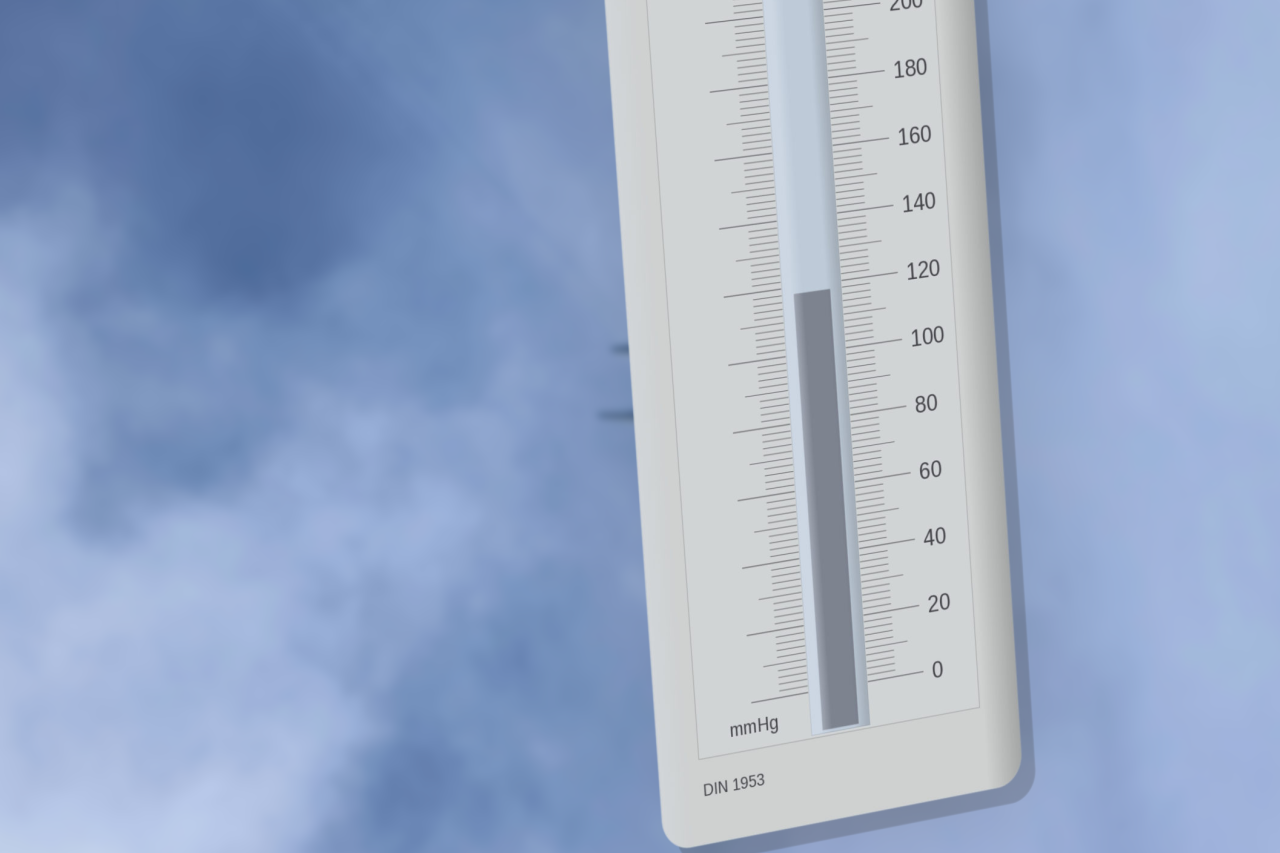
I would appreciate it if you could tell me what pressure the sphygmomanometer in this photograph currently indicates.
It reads 118 mmHg
